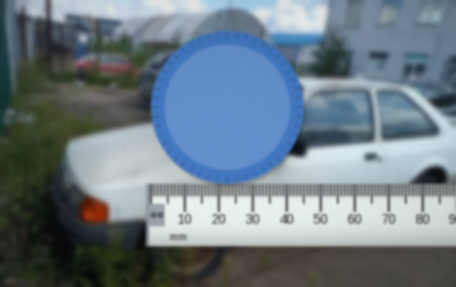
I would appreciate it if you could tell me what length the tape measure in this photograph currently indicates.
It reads 45 mm
